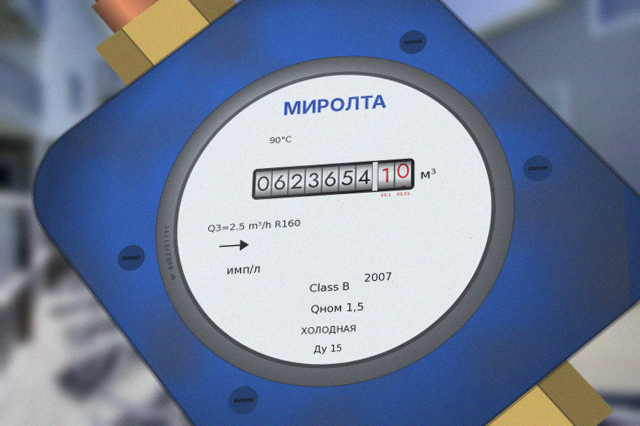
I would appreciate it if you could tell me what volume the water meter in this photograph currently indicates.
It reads 623654.10 m³
